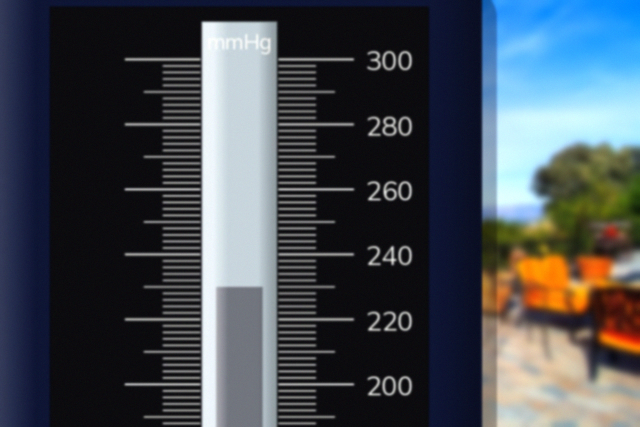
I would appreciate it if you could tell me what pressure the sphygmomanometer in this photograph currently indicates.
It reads 230 mmHg
